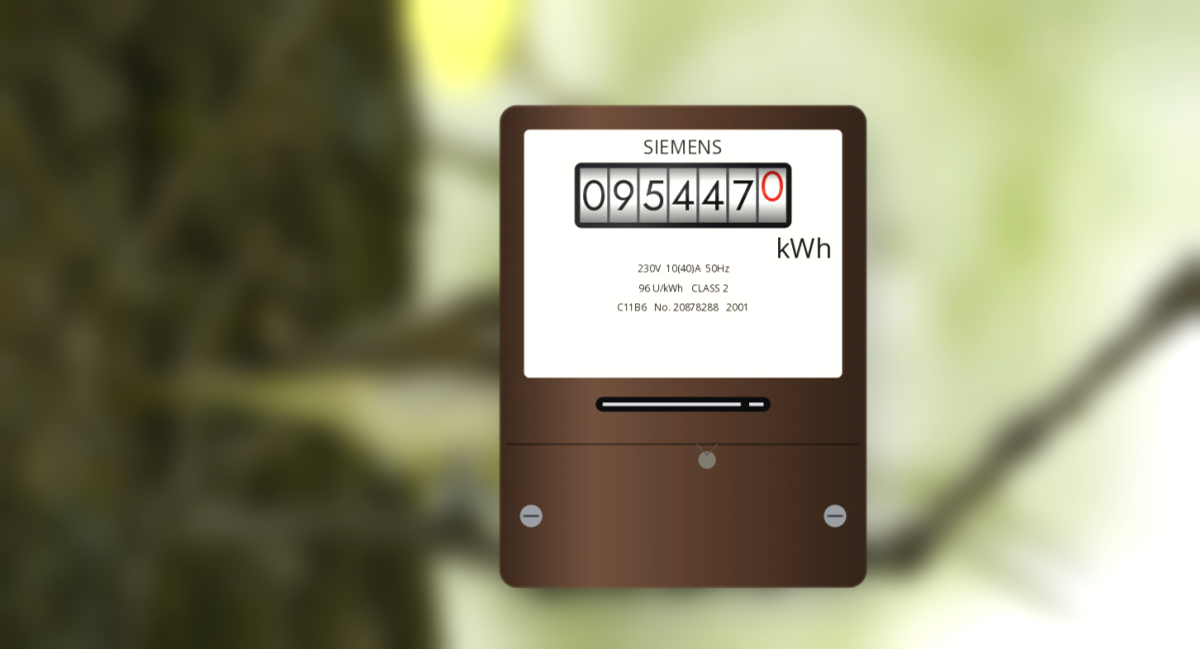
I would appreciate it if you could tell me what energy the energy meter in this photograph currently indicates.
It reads 95447.0 kWh
